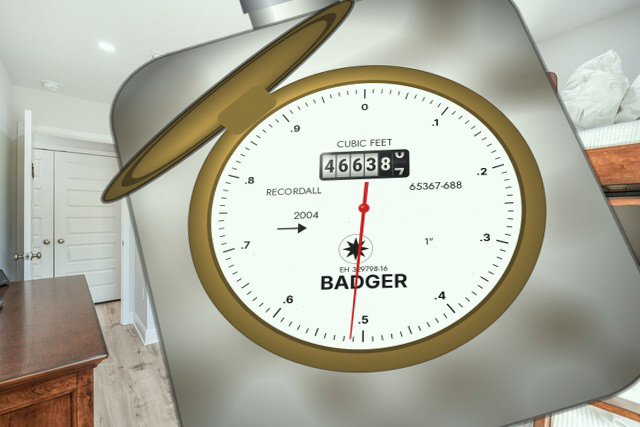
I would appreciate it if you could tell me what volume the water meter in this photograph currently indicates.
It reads 466386.51 ft³
